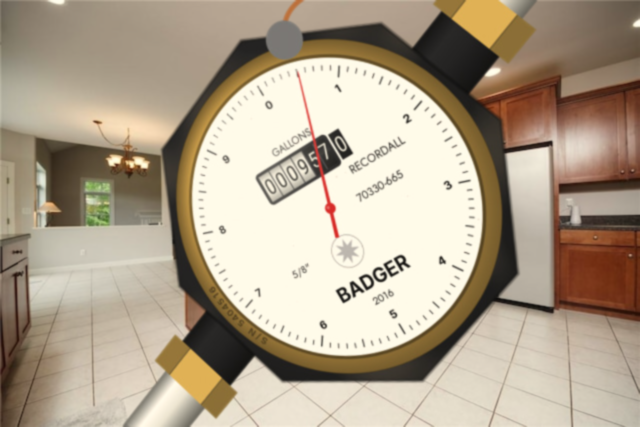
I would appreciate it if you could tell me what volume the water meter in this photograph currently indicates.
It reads 9570.5 gal
